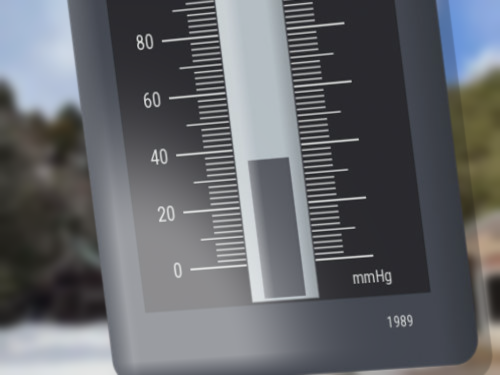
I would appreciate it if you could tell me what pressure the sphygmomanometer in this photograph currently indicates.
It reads 36 mmHg
